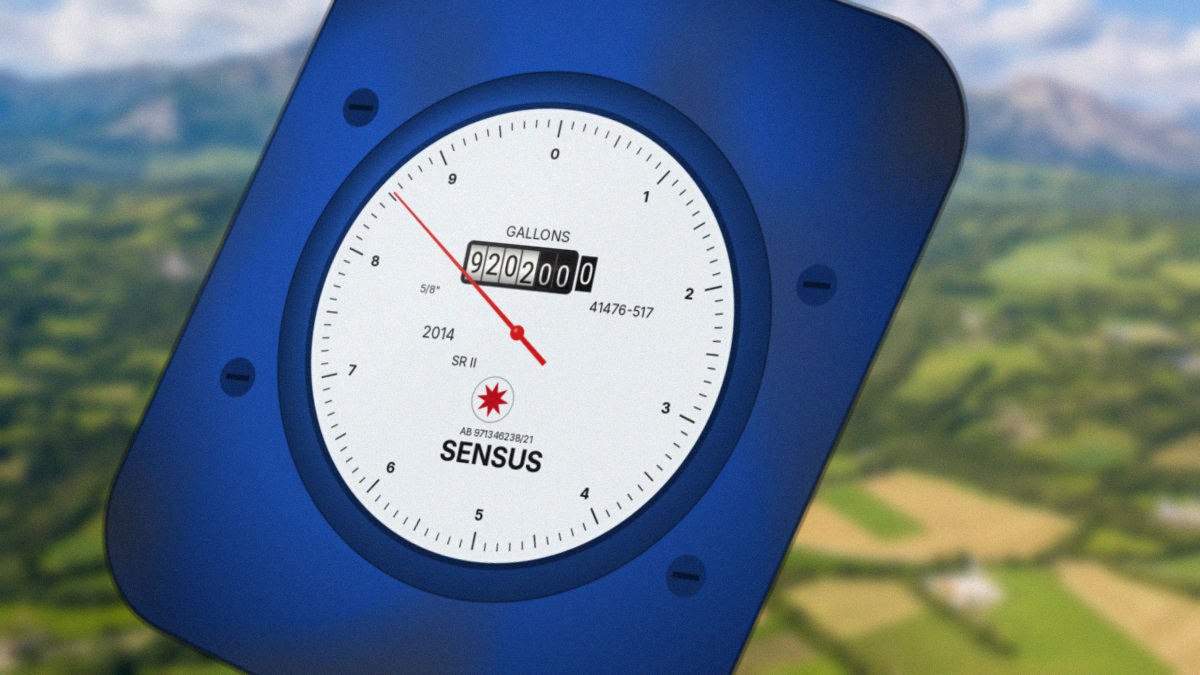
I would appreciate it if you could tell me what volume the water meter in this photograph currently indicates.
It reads 9201998.5 gal
